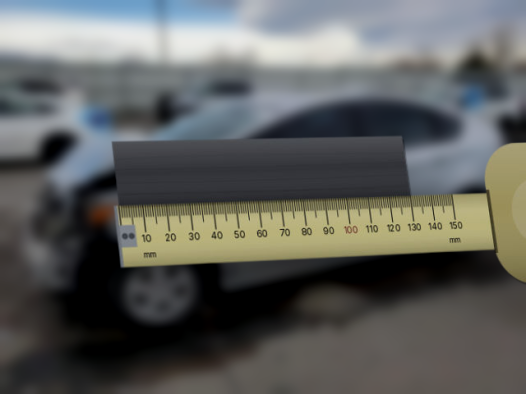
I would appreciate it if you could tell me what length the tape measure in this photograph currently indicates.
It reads 130 mm
